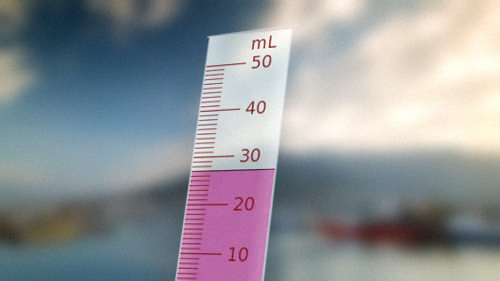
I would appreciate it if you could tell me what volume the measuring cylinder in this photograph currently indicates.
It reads 27 mL
